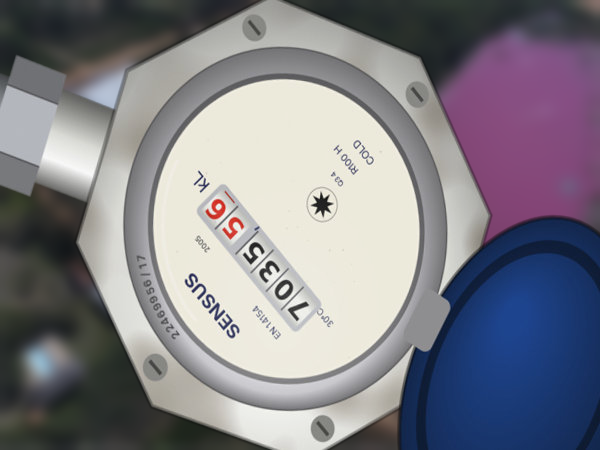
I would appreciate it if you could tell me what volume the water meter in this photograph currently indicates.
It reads 7035.56 kL
